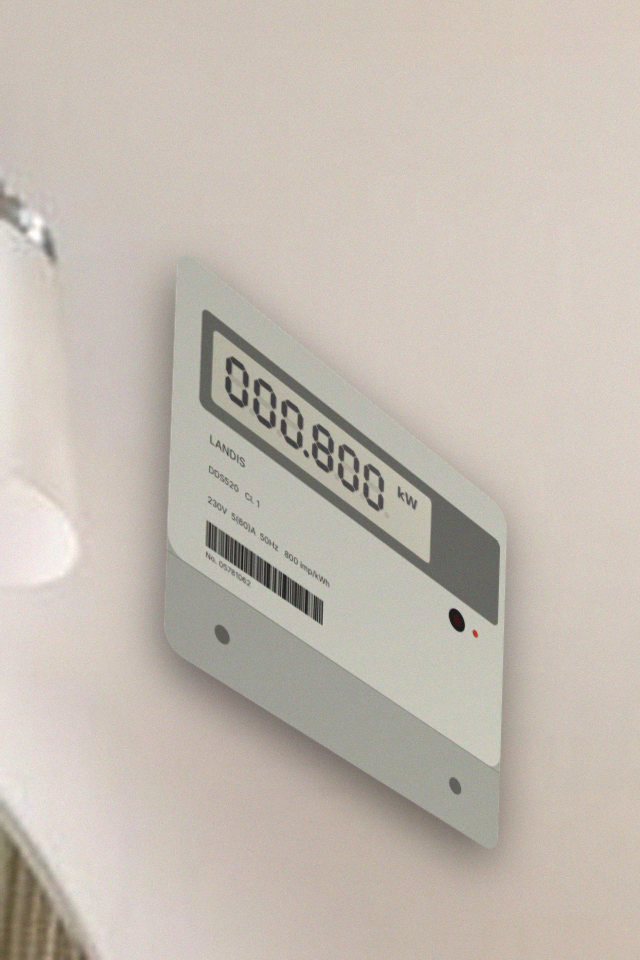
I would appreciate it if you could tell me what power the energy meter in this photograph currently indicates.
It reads 0.800 kW
